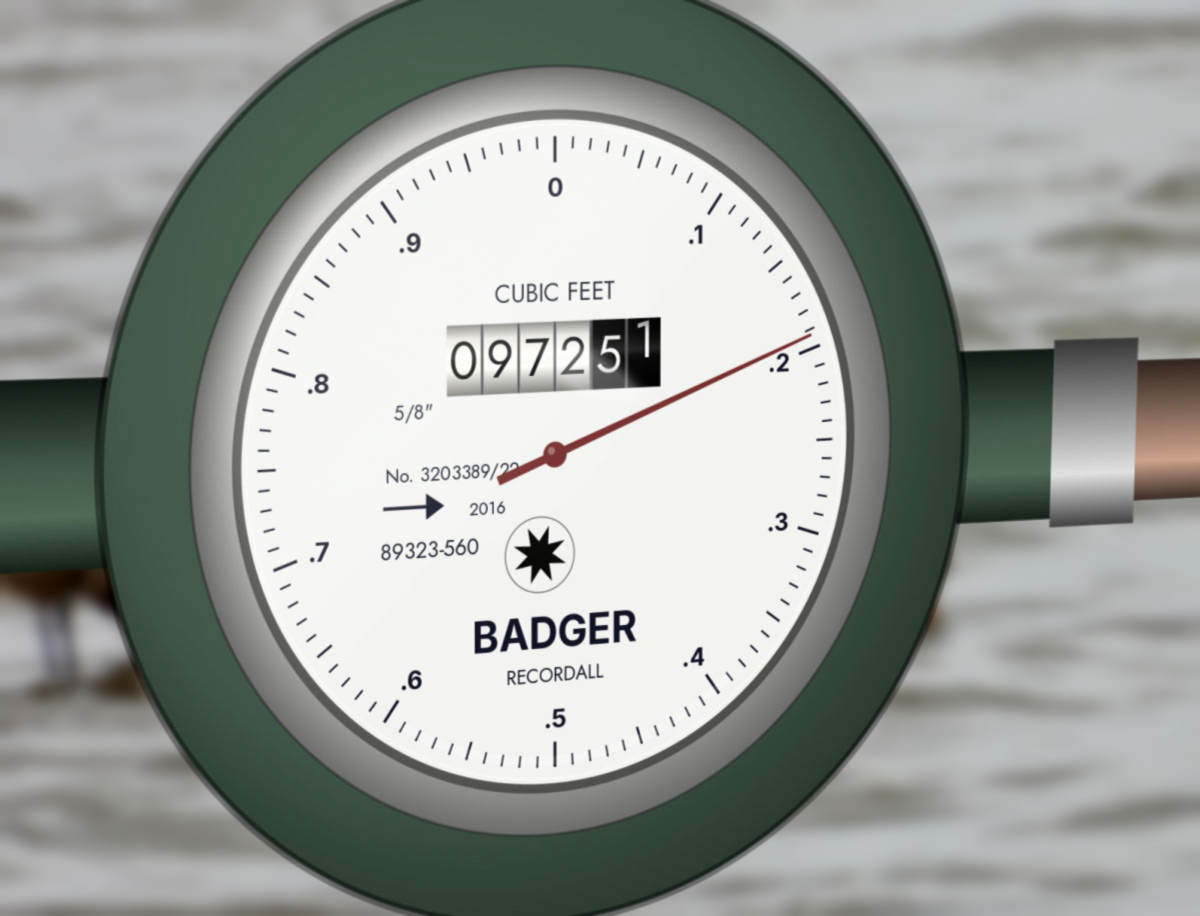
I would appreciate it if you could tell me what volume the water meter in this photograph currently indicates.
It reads 97251.19 ft³
